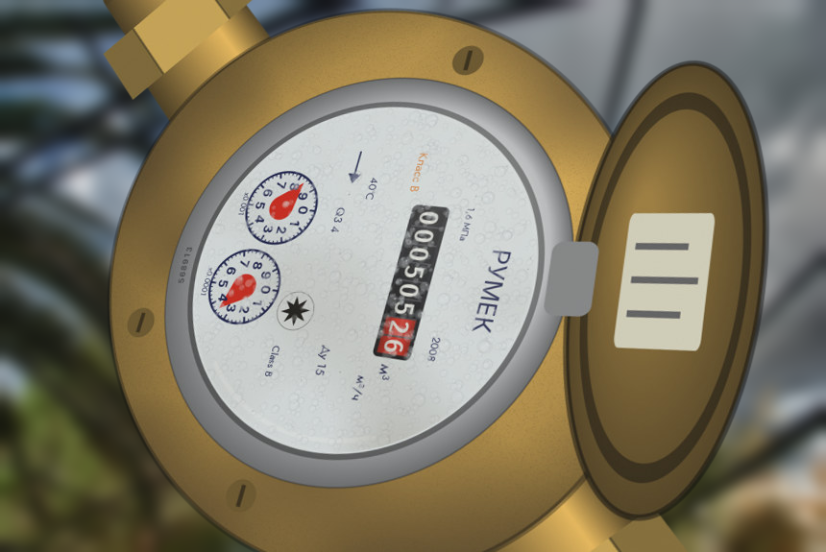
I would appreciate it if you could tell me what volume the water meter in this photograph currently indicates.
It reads 505.2683 m³
